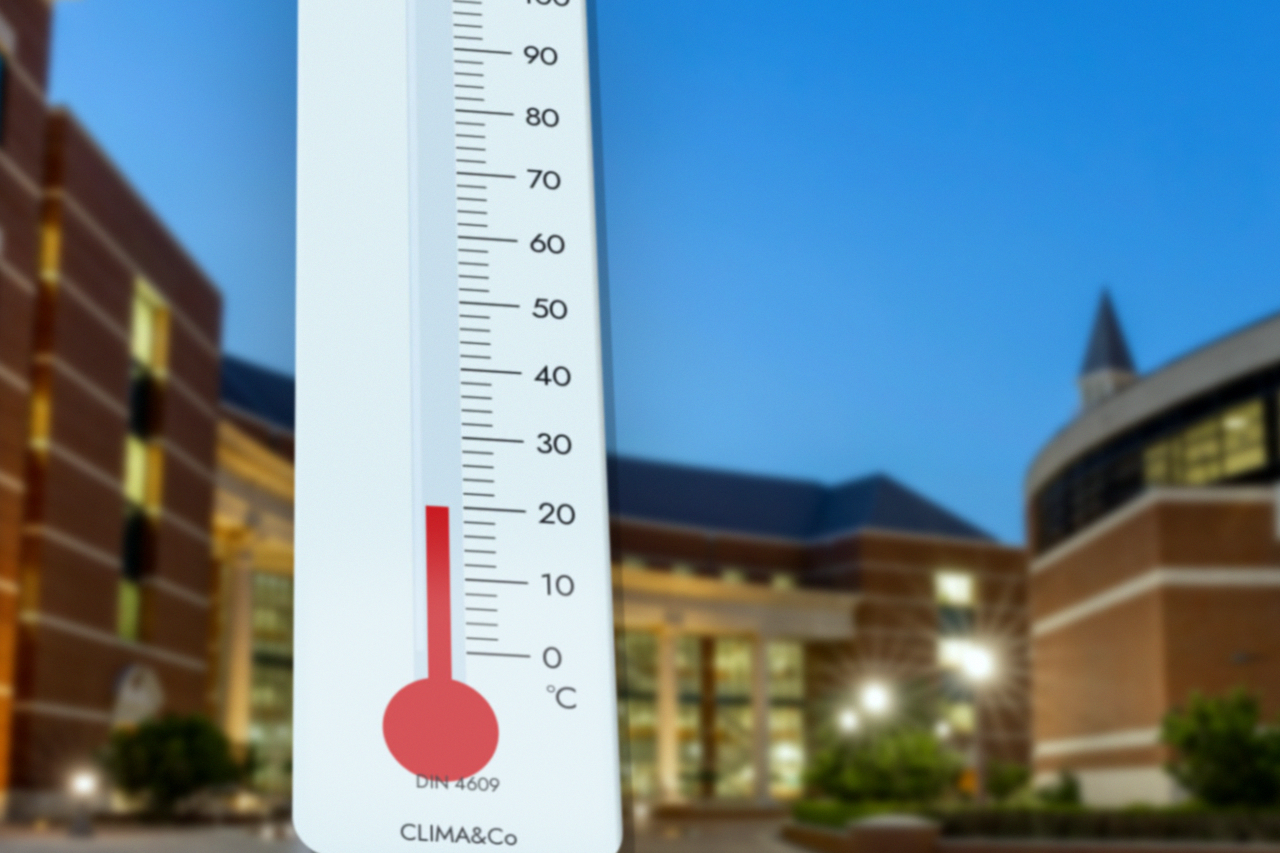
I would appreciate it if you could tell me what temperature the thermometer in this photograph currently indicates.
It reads 20 °C
